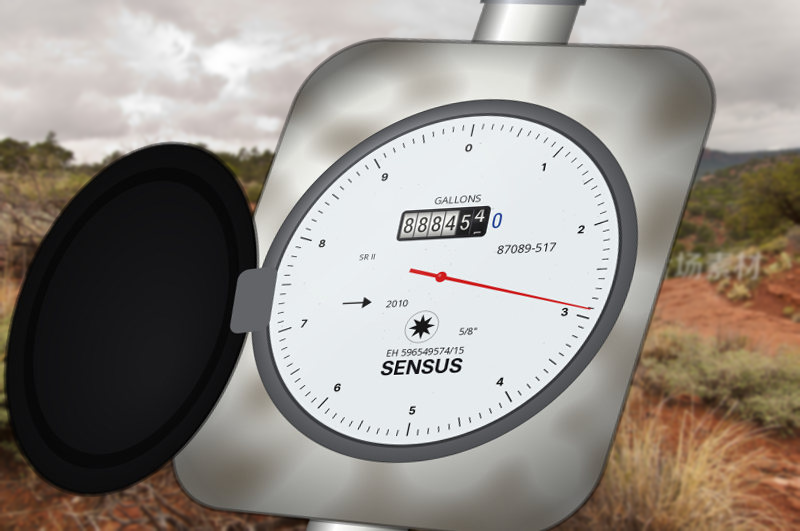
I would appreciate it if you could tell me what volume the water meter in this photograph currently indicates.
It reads 8884542.9 gal
